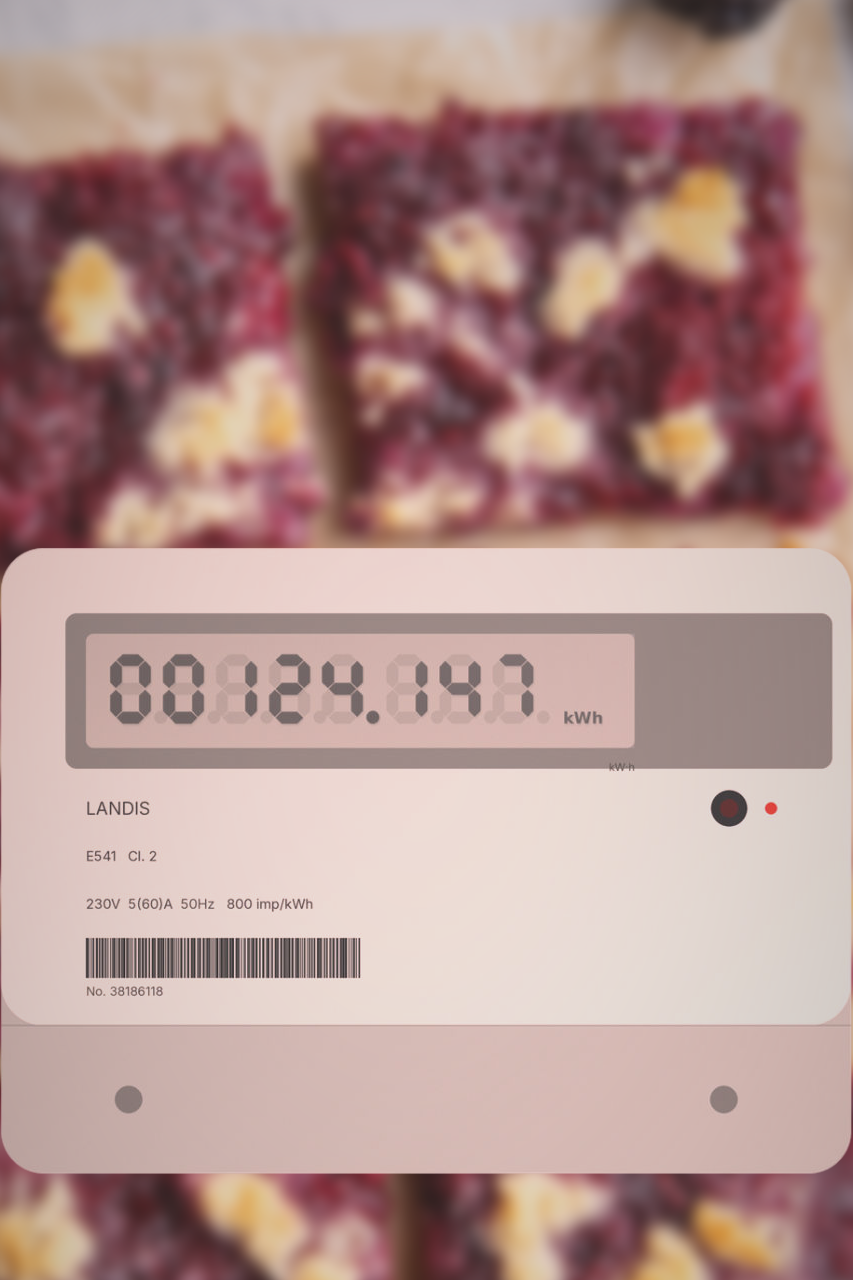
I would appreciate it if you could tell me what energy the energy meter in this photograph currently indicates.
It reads 124.147 kWh
